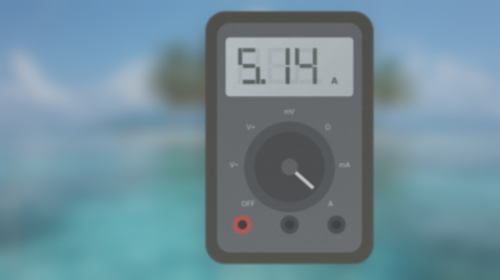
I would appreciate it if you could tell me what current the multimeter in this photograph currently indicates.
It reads 5.14 A
